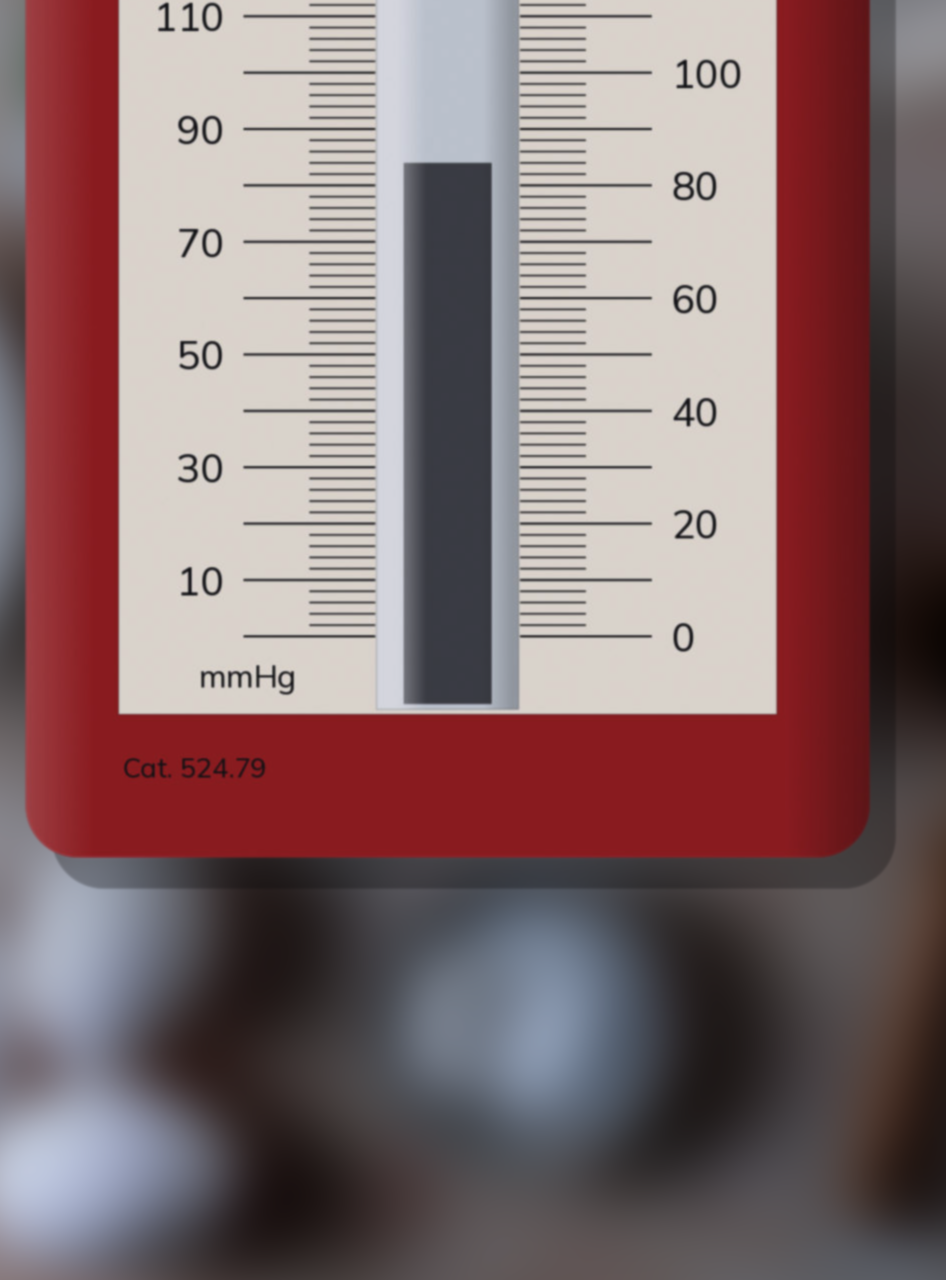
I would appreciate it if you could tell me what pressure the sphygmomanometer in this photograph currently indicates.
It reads 84 mmHg
